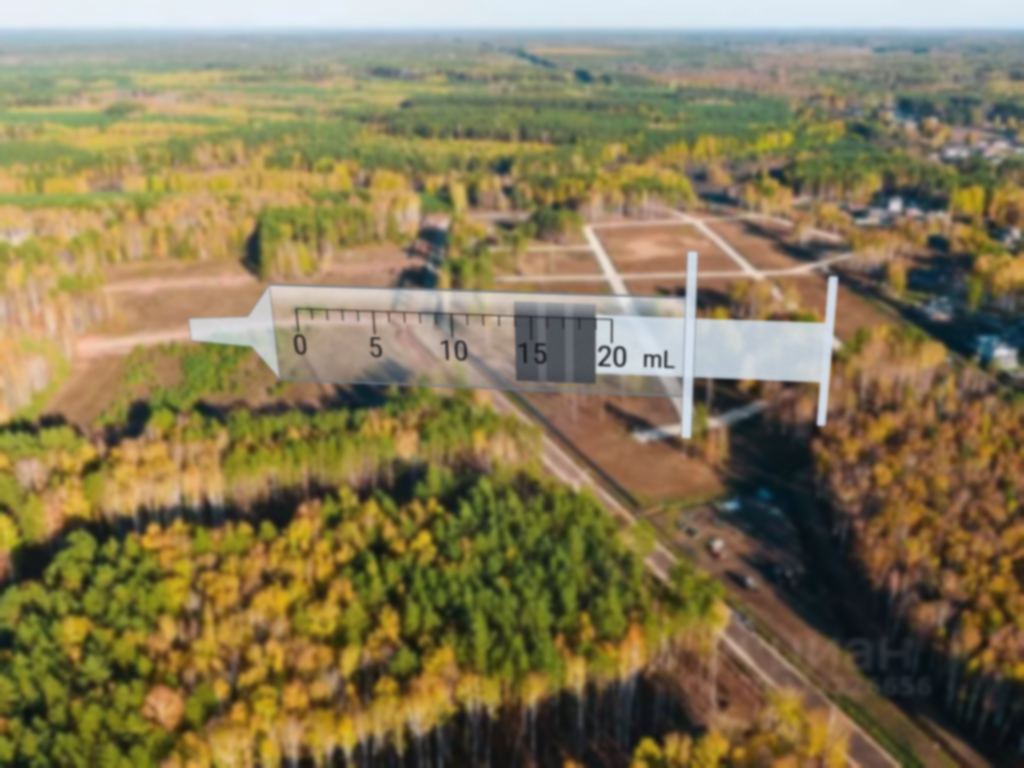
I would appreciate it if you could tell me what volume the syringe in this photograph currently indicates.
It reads 14 mL
